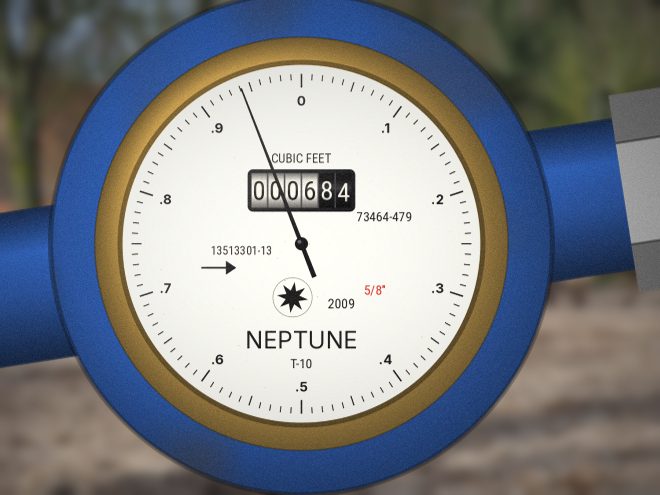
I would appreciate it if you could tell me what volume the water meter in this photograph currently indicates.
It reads 683.94 ft³
